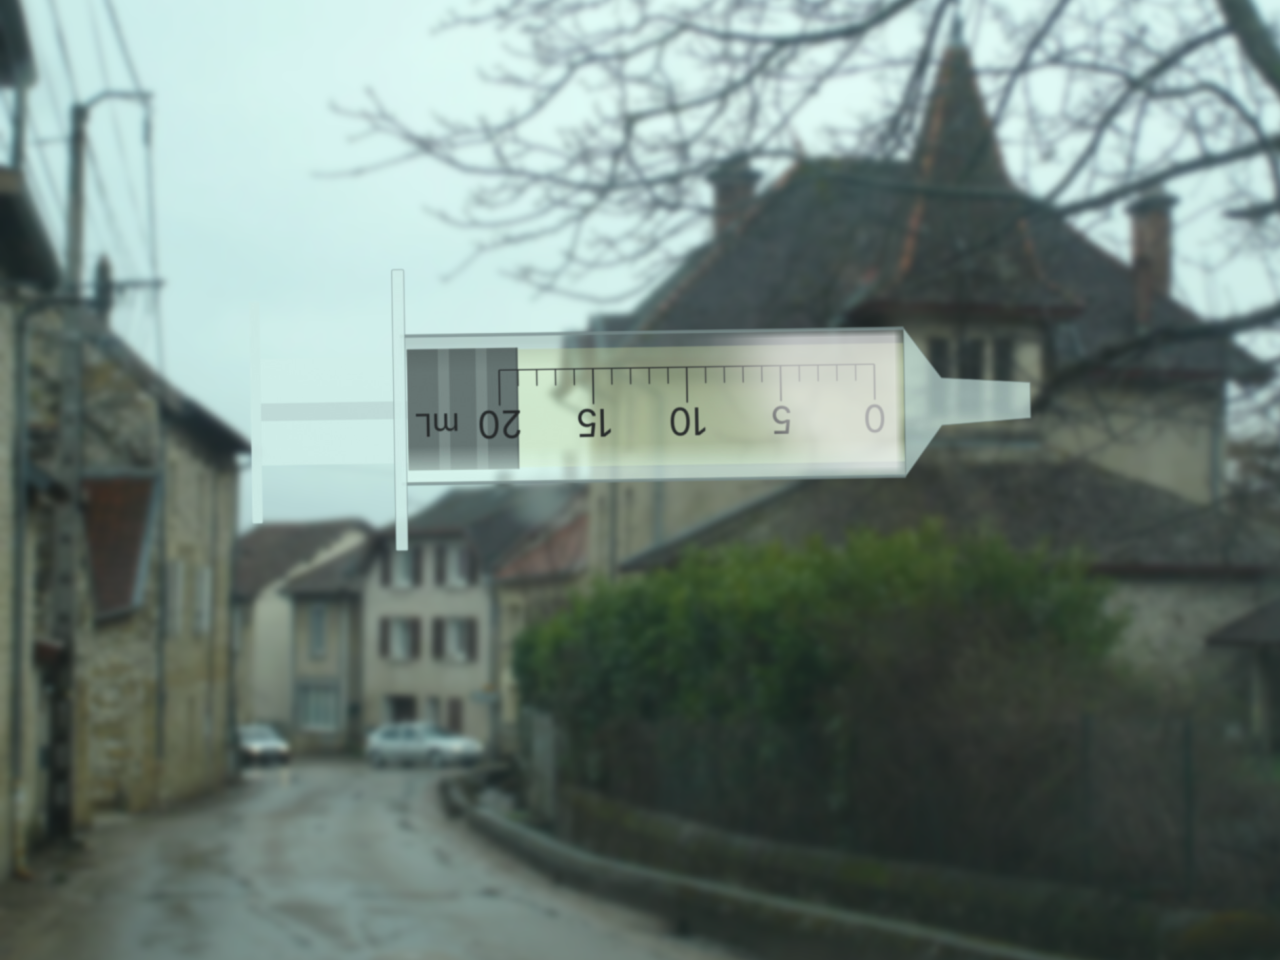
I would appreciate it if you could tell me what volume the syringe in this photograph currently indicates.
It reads 19 mL
